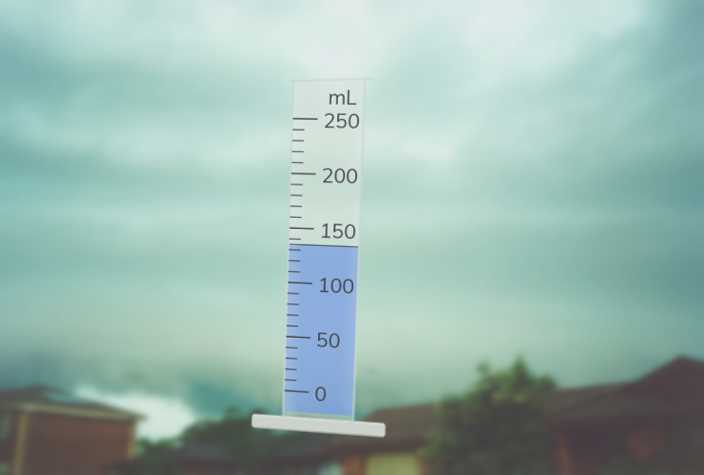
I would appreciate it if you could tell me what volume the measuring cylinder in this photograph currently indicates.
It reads 135 mL
